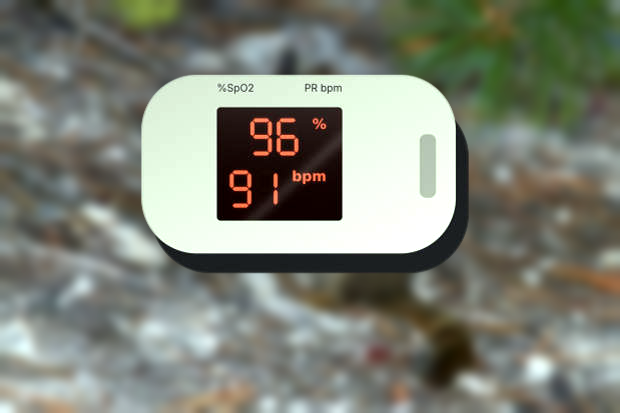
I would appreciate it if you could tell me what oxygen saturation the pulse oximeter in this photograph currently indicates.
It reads 96 %
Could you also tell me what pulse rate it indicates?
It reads 91 bpm
